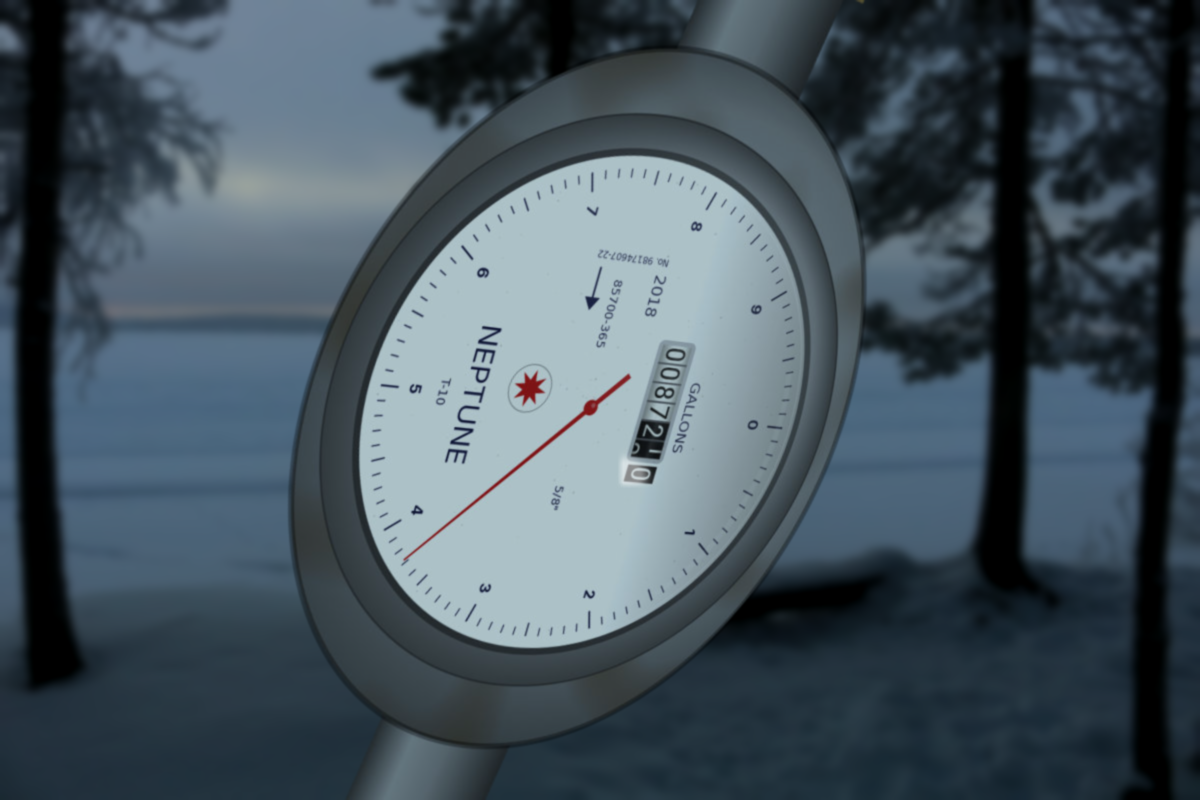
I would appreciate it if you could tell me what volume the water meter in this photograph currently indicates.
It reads 87213.7 gal
